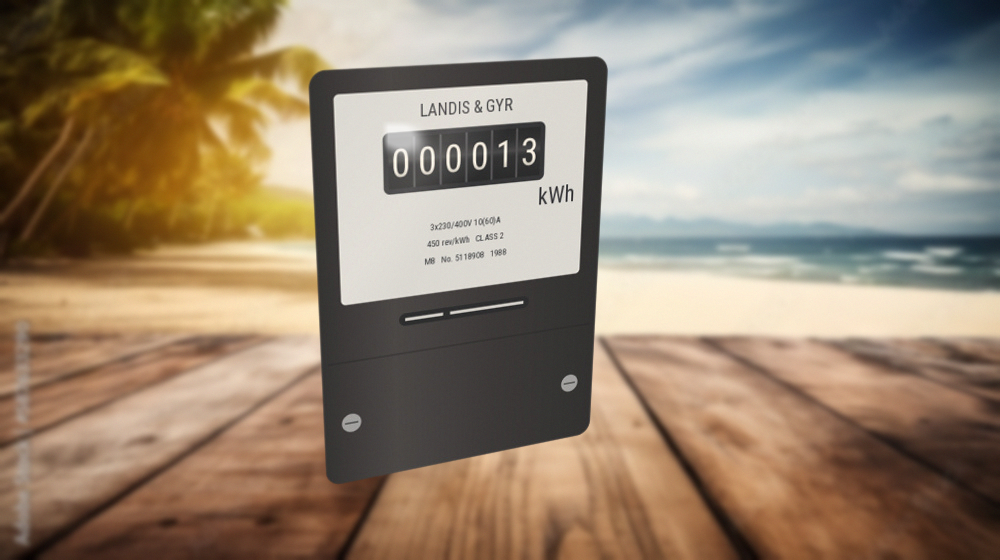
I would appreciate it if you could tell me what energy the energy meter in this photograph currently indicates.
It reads 13 kWh
